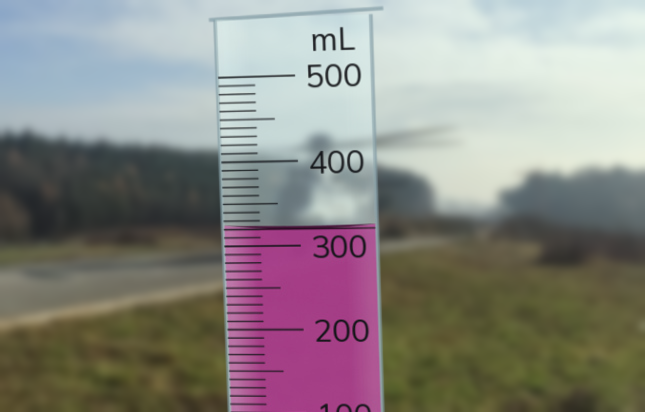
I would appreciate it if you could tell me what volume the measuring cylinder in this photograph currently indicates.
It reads 320 mL
